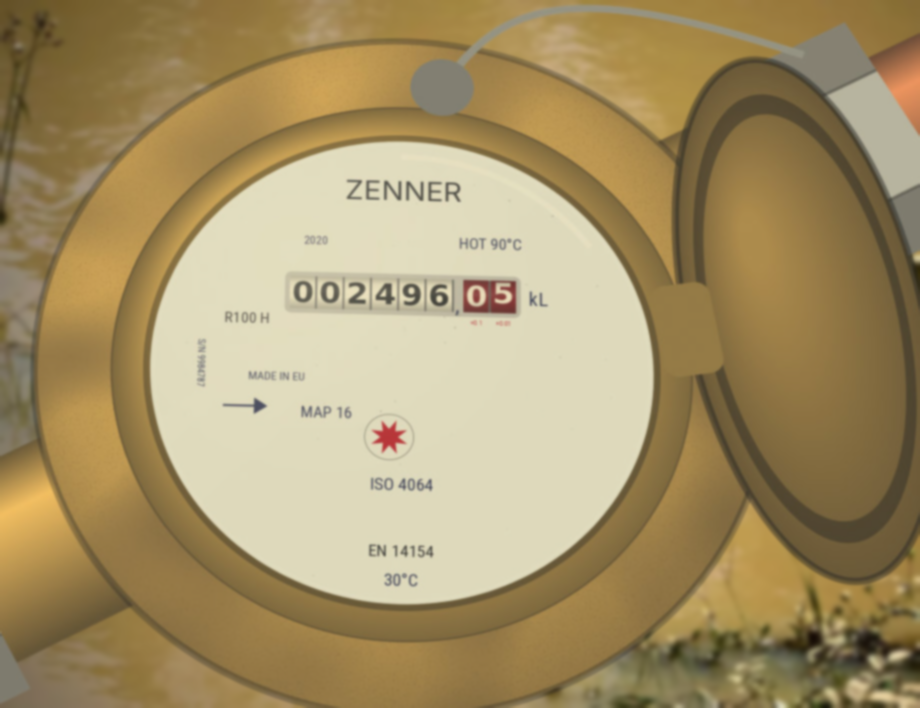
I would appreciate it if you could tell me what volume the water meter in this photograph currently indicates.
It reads 2496.05 kL
